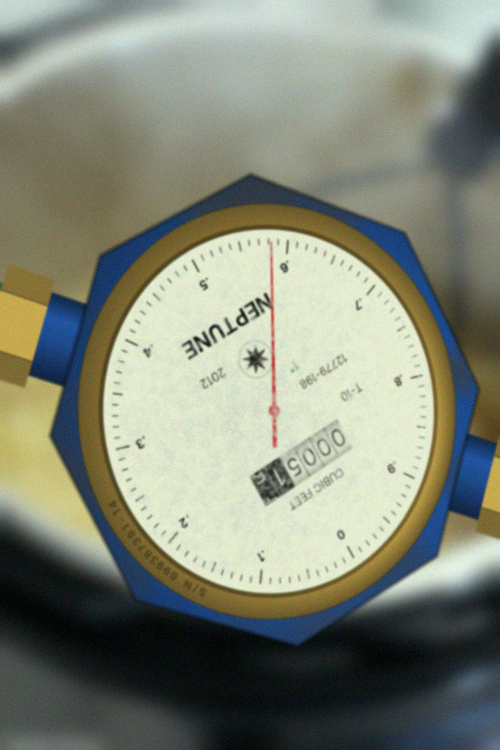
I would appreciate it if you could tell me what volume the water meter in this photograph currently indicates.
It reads 514.58 ft³
